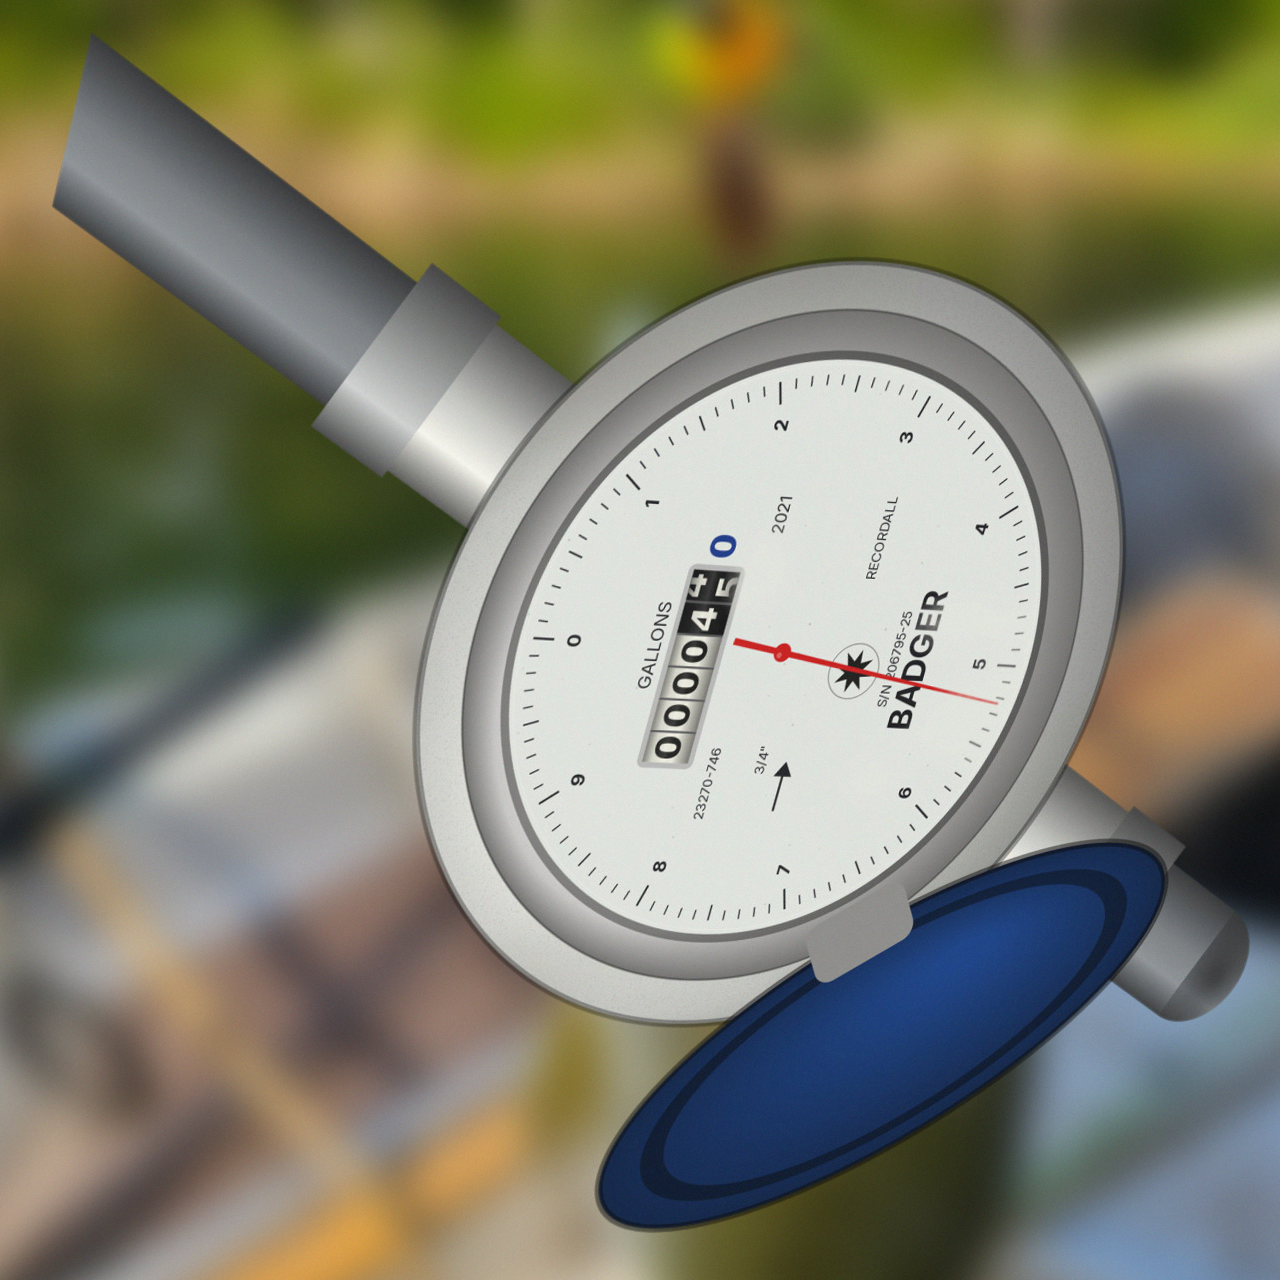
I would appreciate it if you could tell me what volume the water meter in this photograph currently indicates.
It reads 445.2 gal
